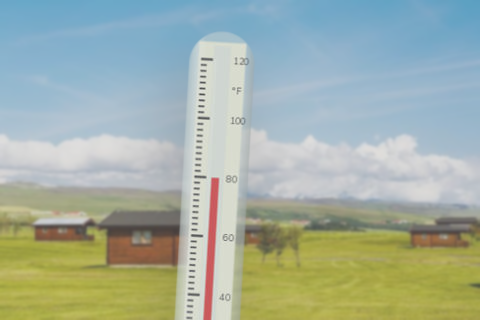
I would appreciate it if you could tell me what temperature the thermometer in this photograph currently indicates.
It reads 80 °F
